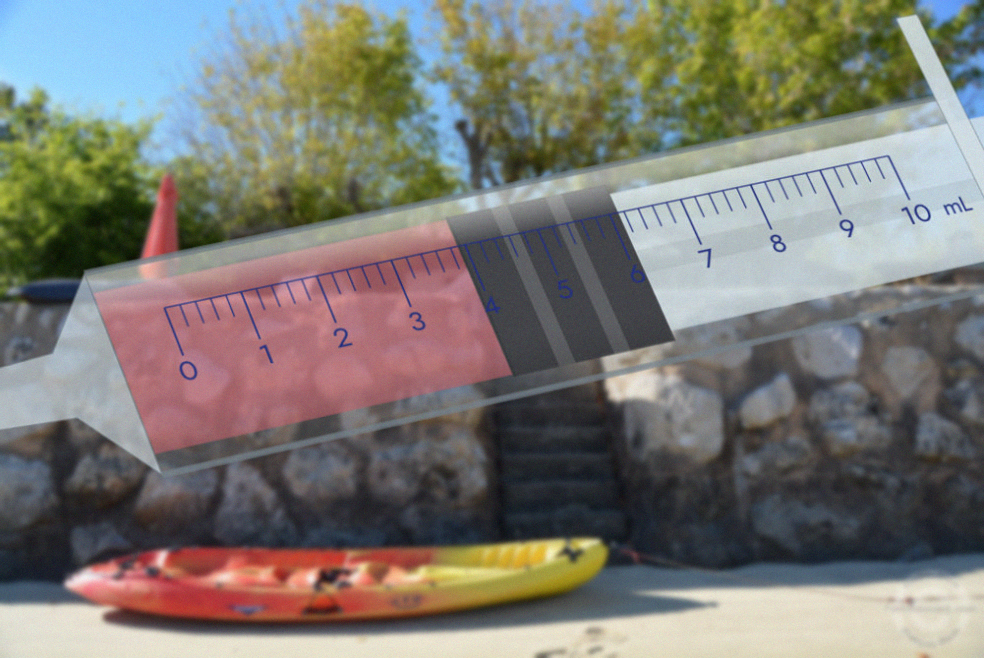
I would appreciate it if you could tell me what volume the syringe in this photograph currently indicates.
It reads 3.9 mL
